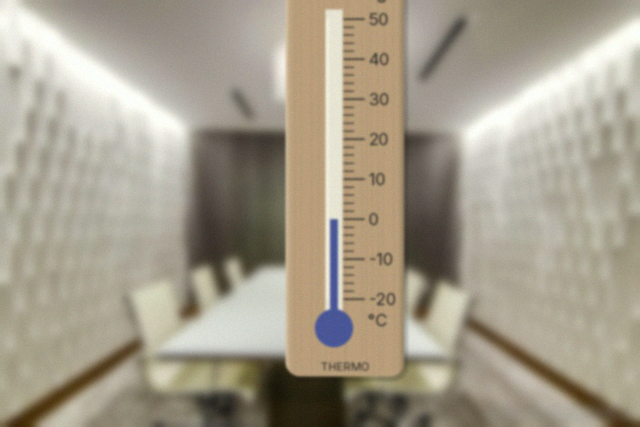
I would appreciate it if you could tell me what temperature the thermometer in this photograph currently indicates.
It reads 0 °C
